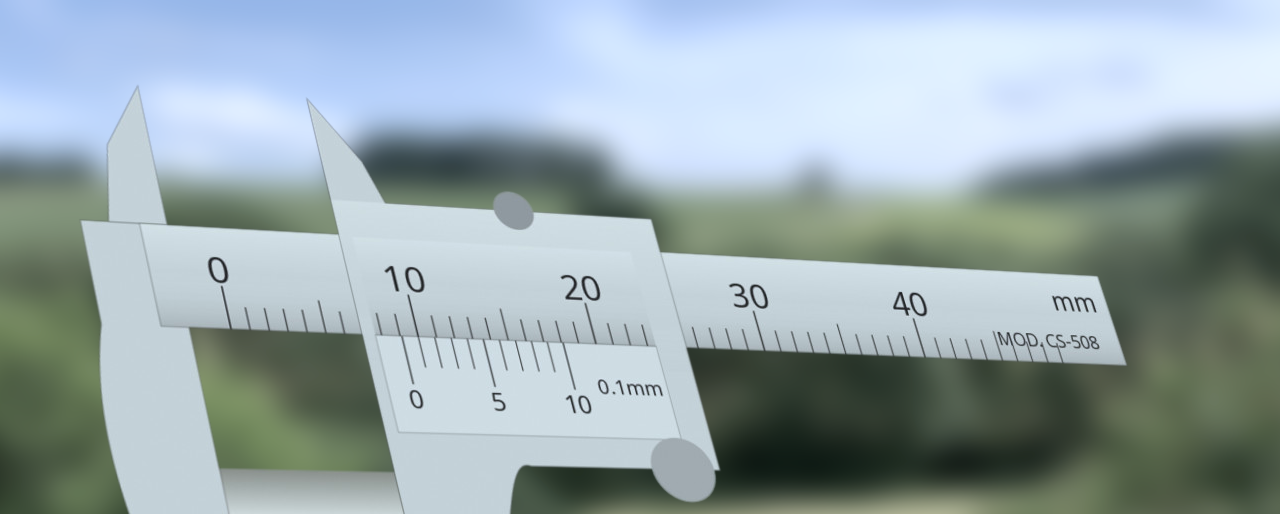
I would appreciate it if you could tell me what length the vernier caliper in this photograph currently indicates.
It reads 9.1 mm
